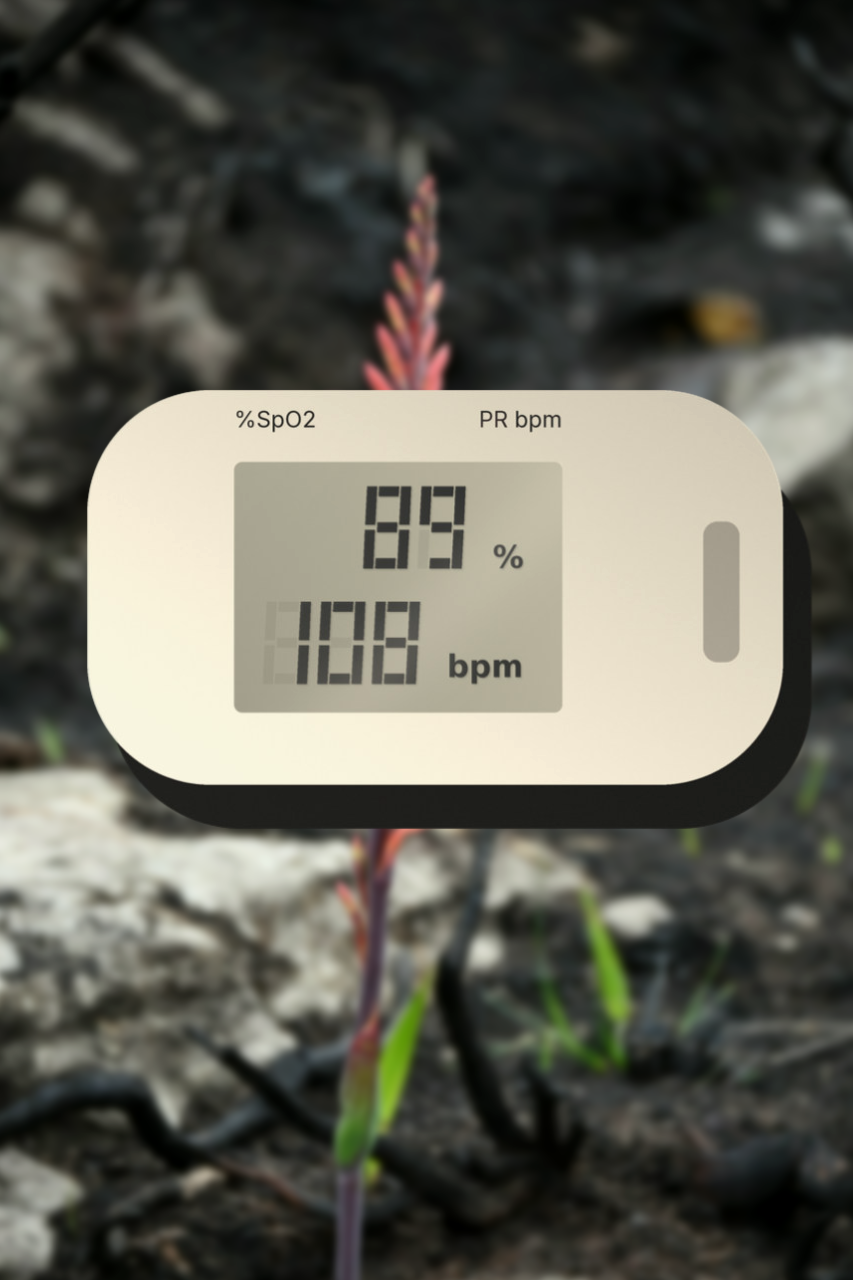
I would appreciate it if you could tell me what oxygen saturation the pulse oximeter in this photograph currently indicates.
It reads 89 %
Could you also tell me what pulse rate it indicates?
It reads 108 bpm
